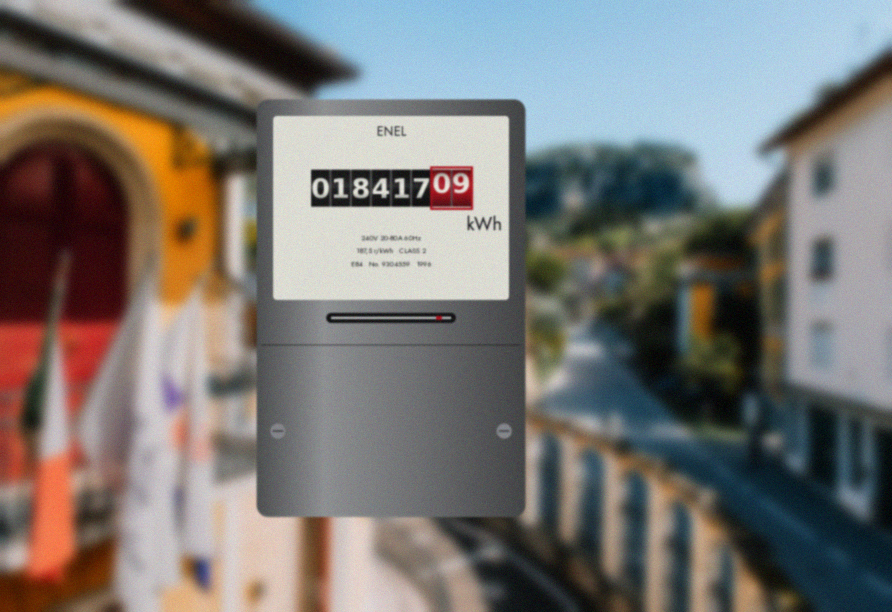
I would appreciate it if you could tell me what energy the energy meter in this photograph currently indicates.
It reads 18417.09 kWh
